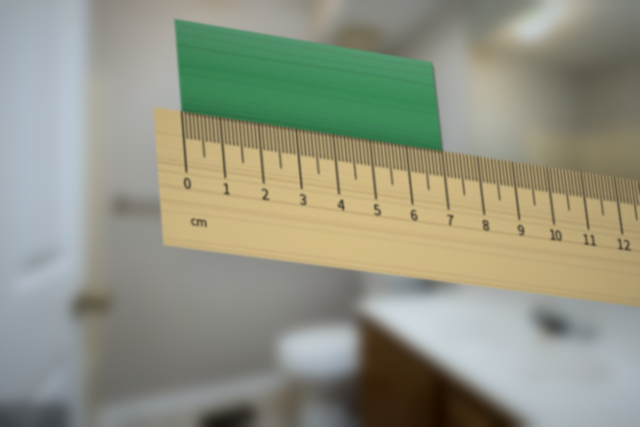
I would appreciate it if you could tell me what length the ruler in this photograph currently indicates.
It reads 7 cm
